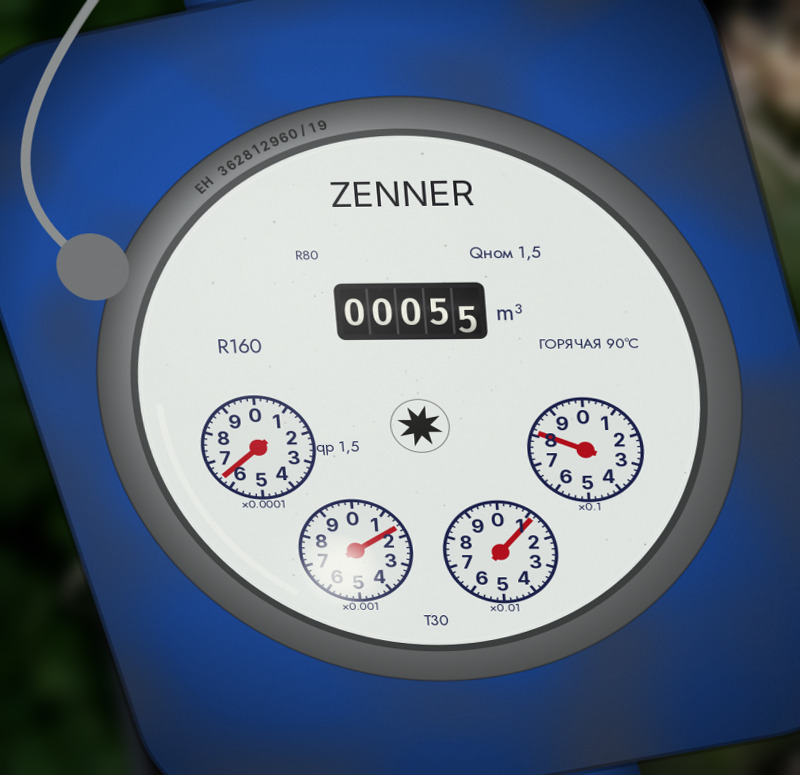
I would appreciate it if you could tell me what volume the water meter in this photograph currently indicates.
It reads 54.8116 m³
